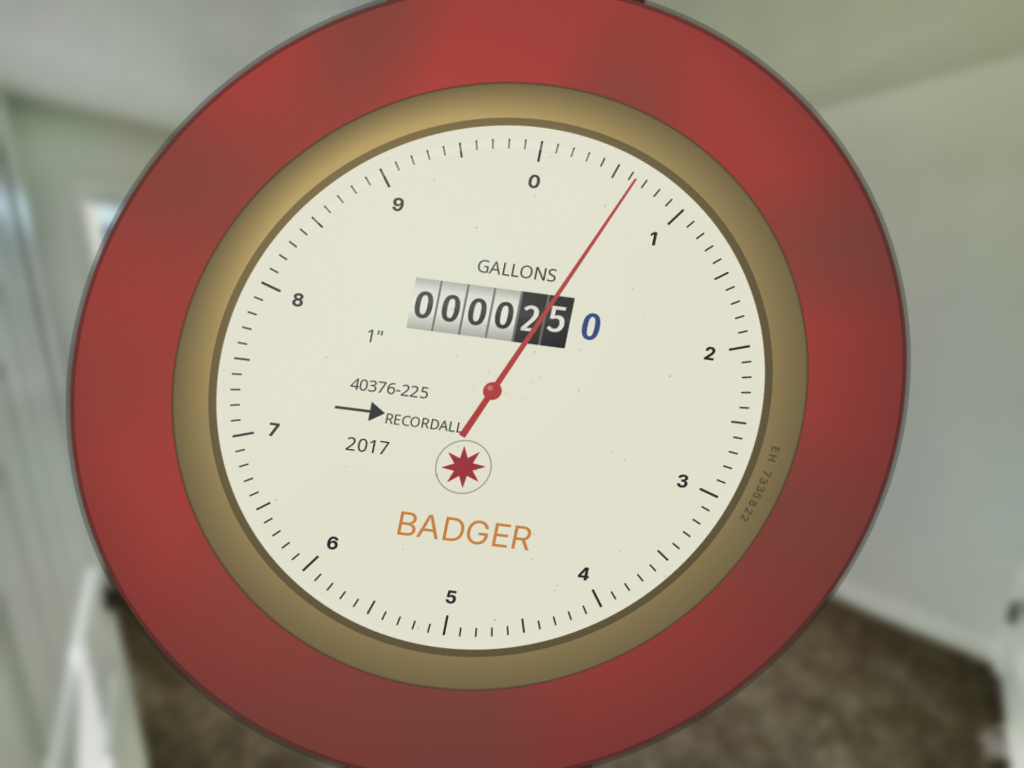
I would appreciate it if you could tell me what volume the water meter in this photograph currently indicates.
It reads 250.6 gal
